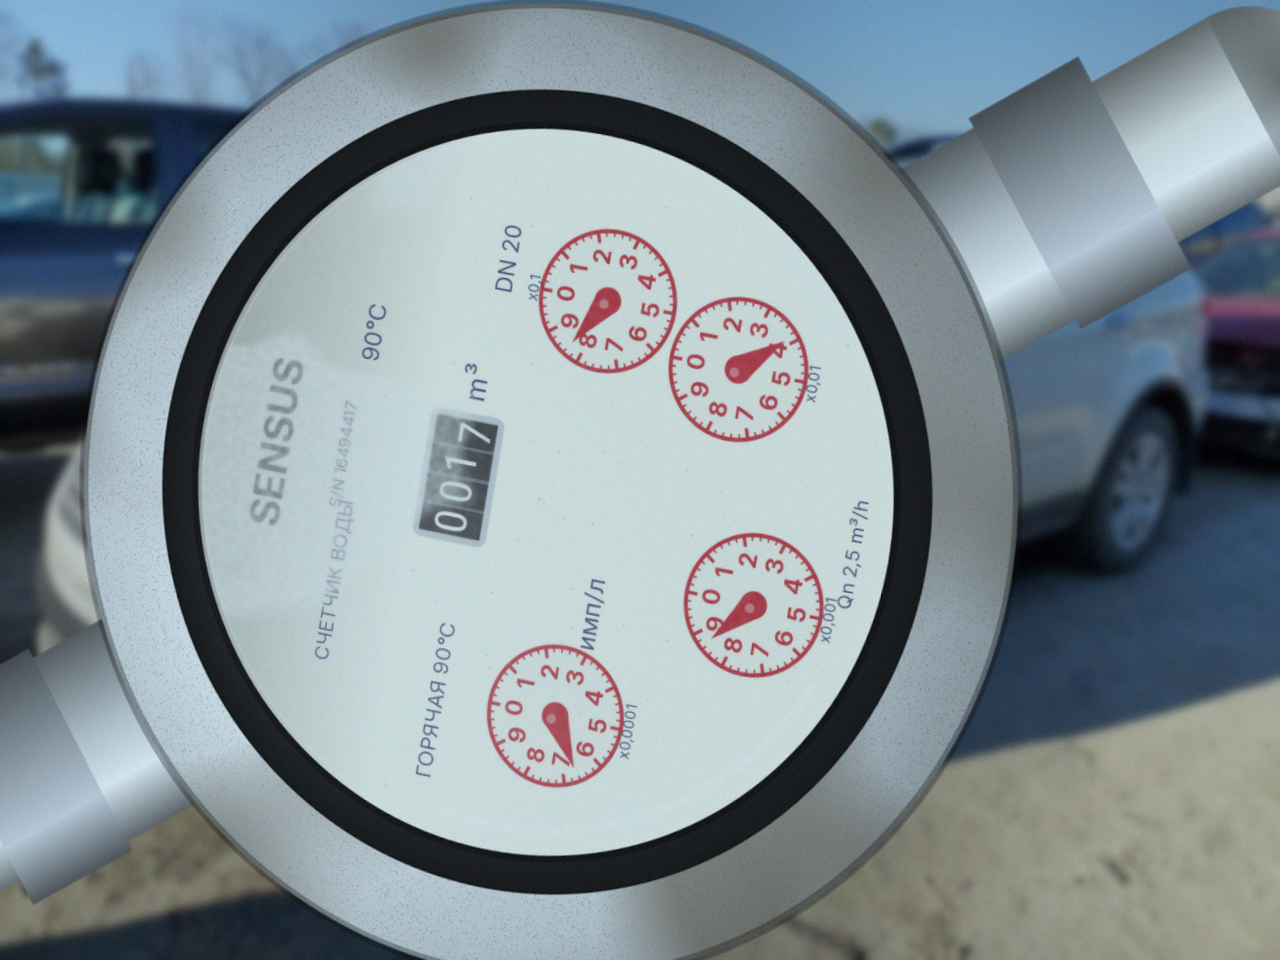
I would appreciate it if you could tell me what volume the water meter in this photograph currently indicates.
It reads 16.8386 m³
